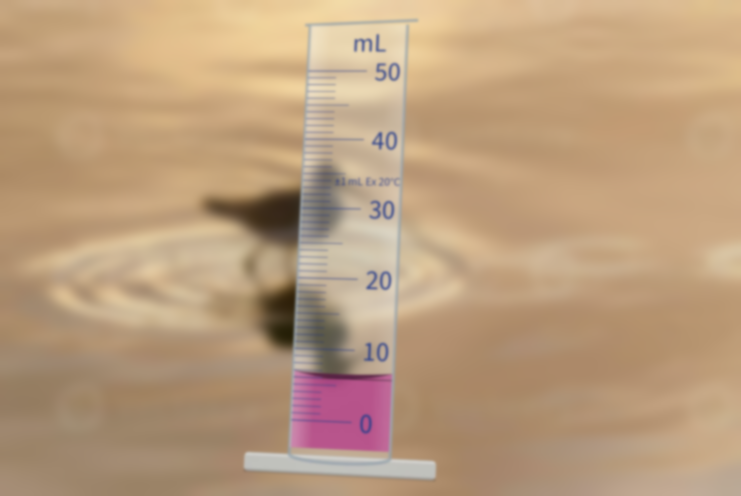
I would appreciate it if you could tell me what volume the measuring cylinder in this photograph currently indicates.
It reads 6 mL
